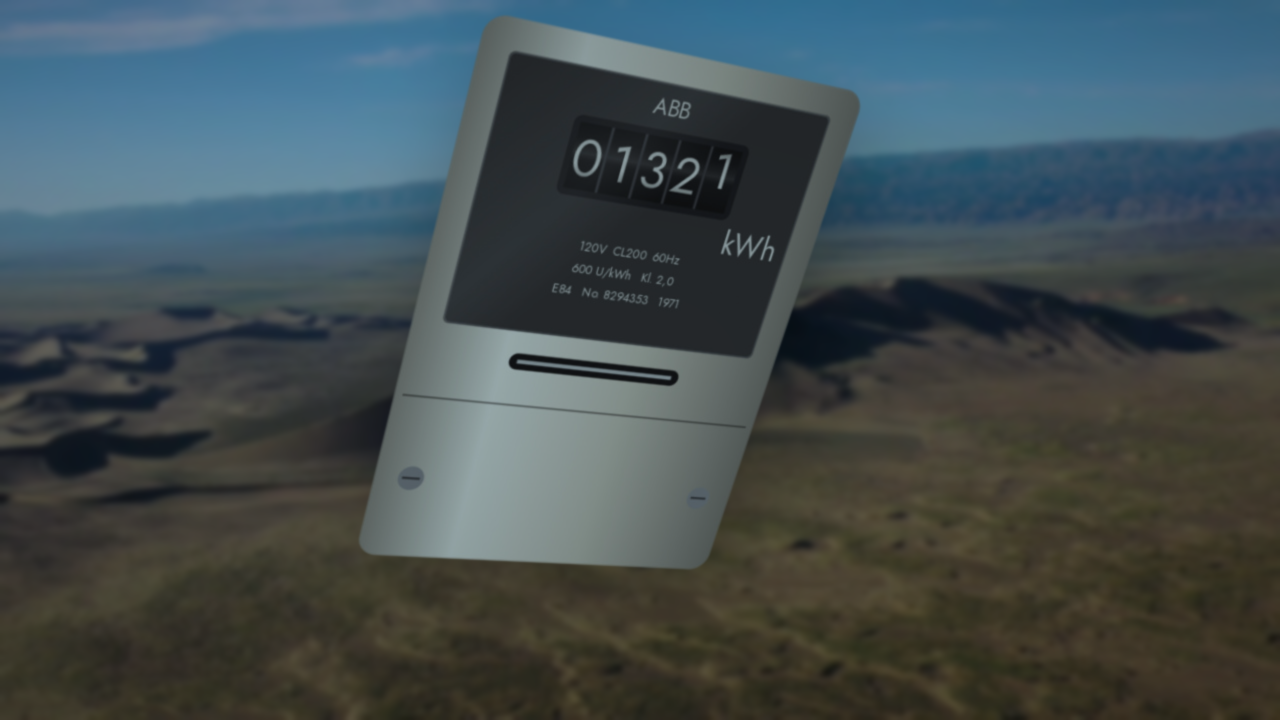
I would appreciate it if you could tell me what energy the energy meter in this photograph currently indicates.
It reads 1321 kWh
